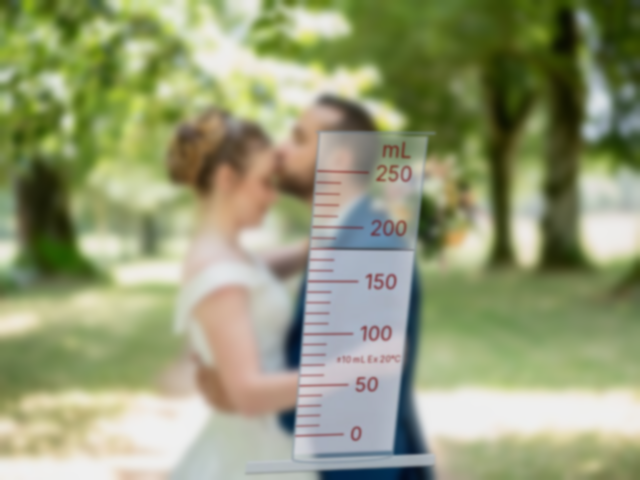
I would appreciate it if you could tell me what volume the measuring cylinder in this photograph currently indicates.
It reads 180 mL
